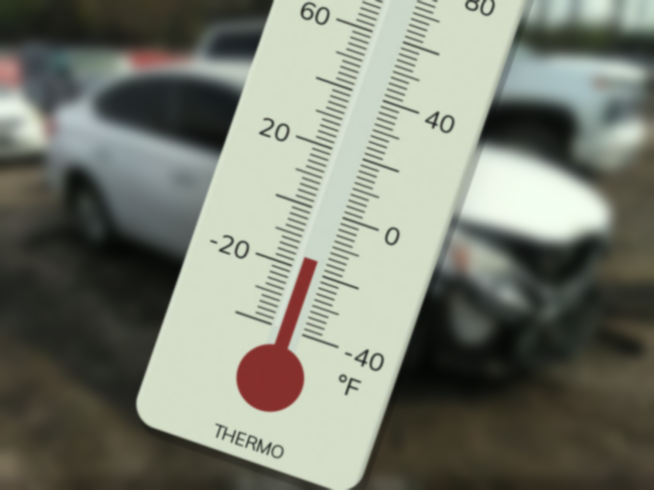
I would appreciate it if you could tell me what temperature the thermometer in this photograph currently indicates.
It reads -16 °F
